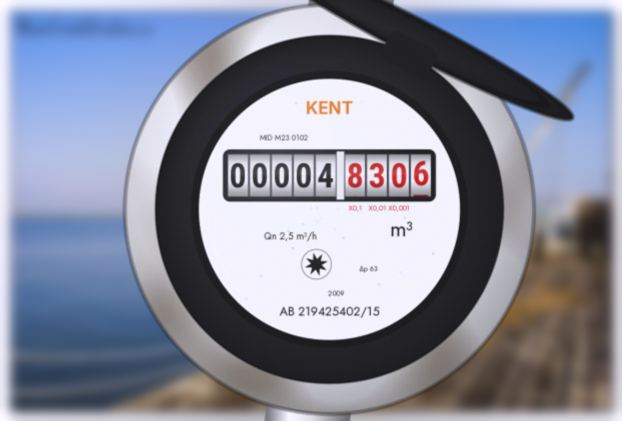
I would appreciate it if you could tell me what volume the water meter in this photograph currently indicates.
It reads 4.8306 m³
